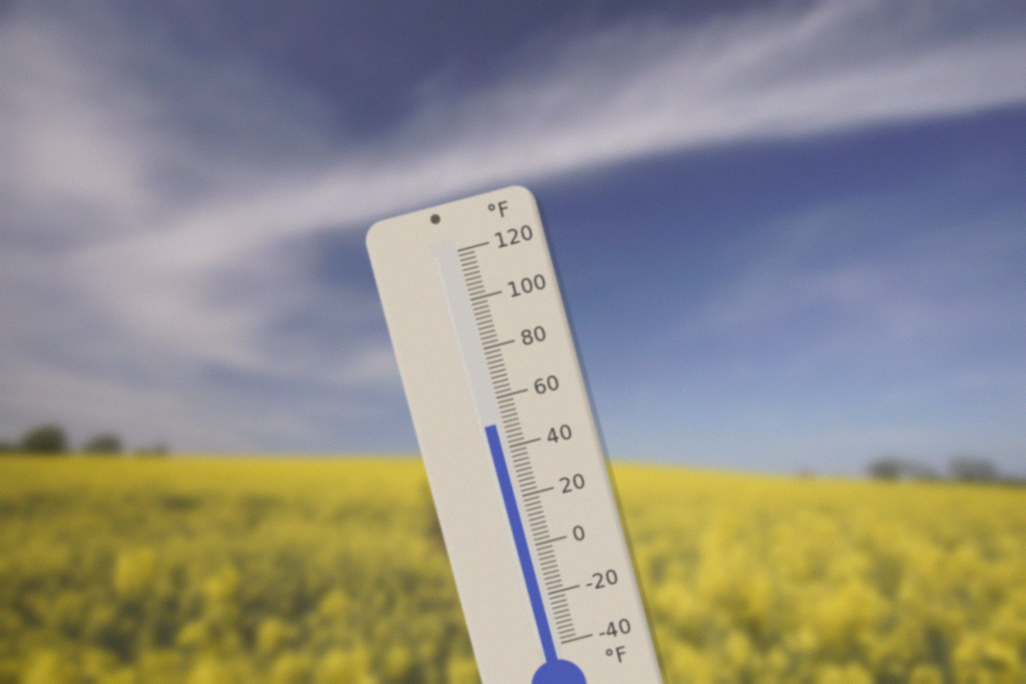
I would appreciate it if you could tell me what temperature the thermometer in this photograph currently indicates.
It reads 50 °F
